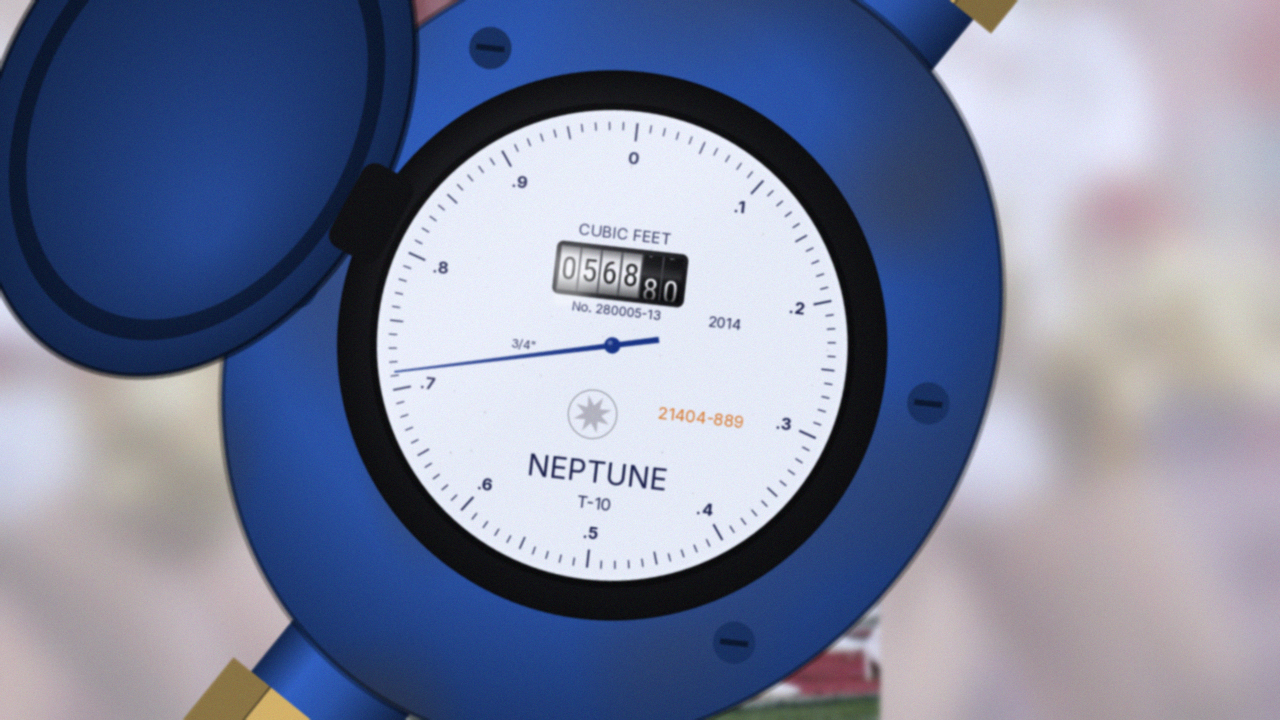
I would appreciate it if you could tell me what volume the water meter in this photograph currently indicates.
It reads 56879.71 ft³
